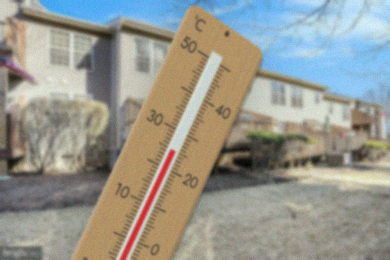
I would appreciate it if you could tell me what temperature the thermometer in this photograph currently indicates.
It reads 25 °C
